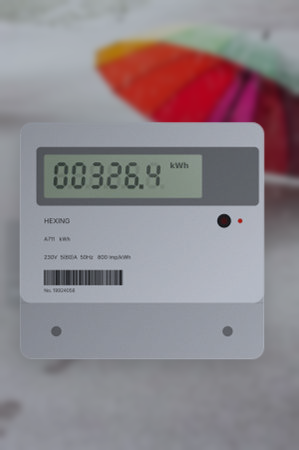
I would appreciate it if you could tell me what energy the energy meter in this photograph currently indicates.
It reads 326.4 kWh
